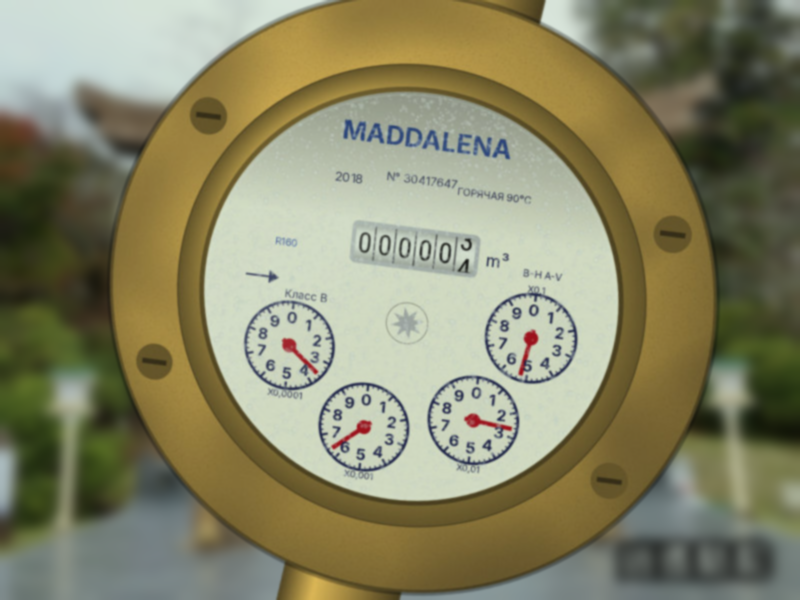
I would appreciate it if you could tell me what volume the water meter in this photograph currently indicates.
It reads 3.5263 m³
